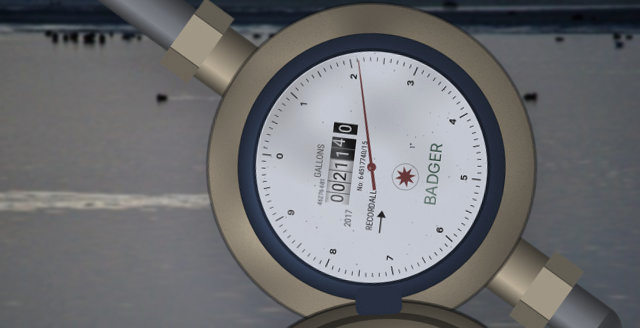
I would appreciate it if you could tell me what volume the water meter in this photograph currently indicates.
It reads 21142.1 gal
